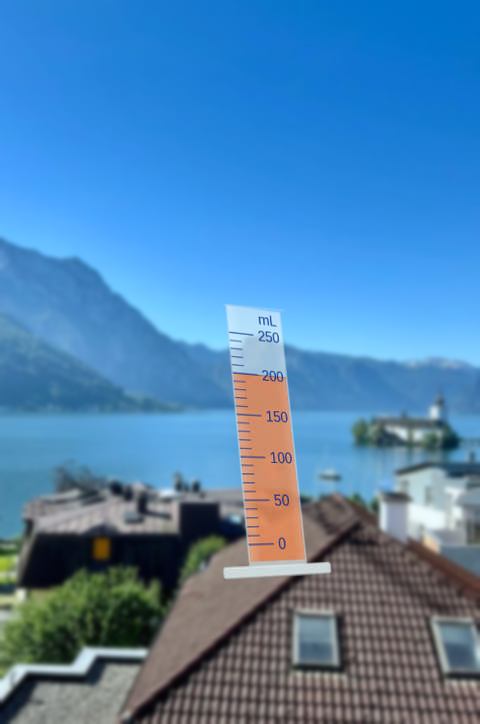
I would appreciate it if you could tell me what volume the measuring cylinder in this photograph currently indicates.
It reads 200 mL
